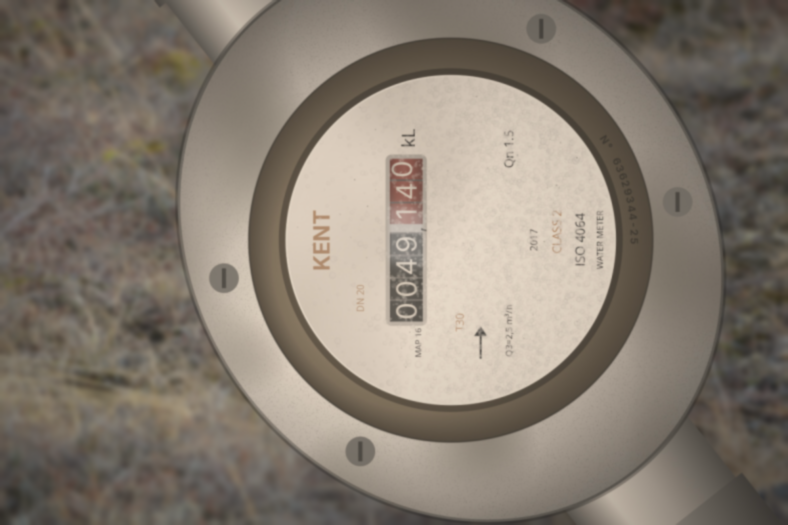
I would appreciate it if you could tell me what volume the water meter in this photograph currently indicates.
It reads 49.140 kL
